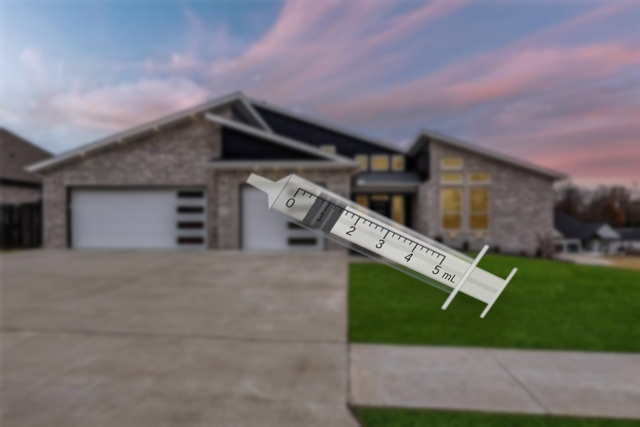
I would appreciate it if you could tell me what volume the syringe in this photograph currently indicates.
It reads 0.6 mL
